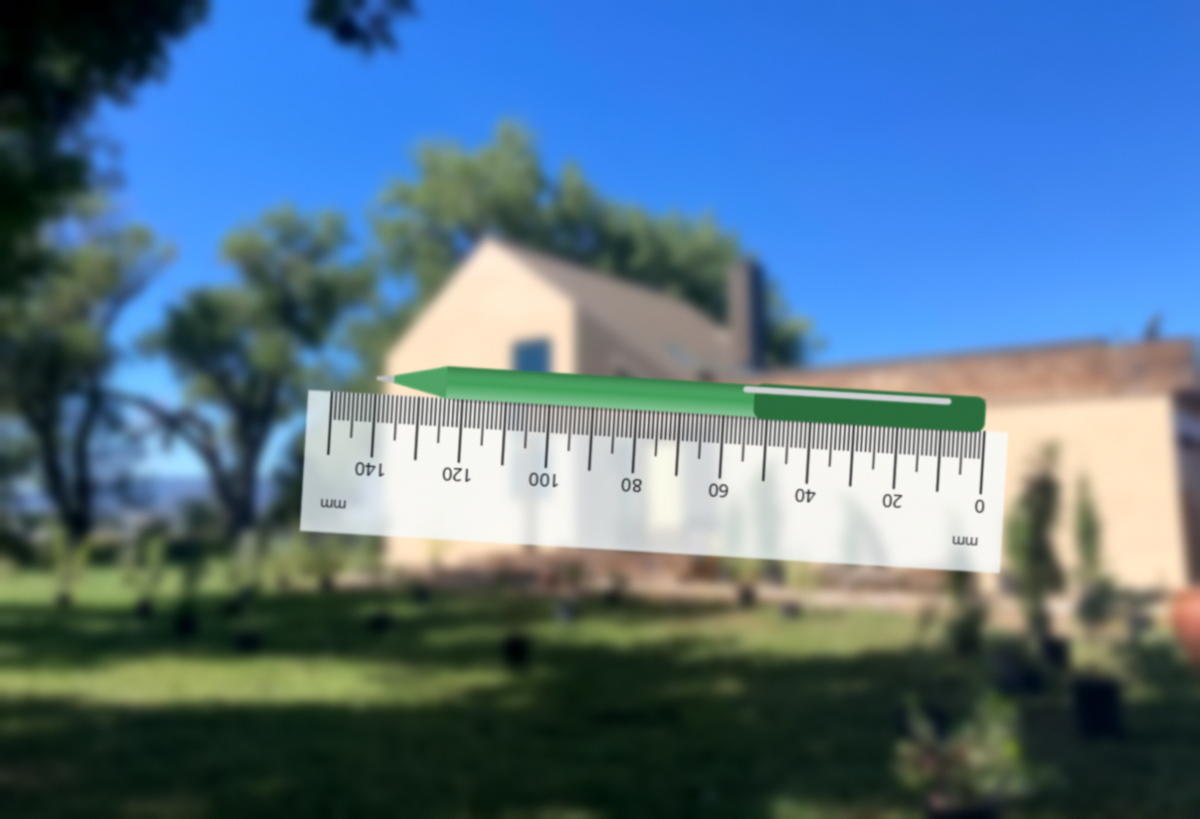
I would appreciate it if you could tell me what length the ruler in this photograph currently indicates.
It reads 140 mm
